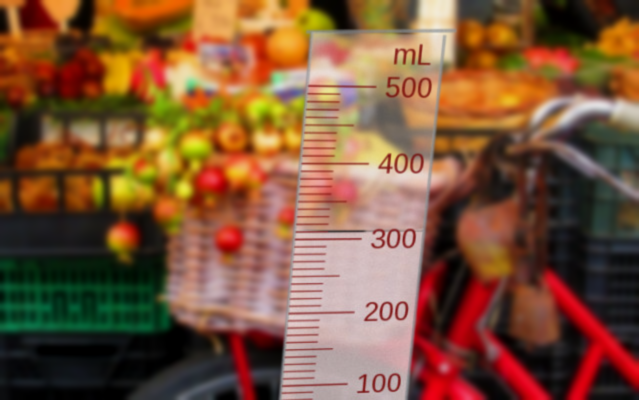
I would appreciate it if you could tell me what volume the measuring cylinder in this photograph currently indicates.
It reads 310 mL
